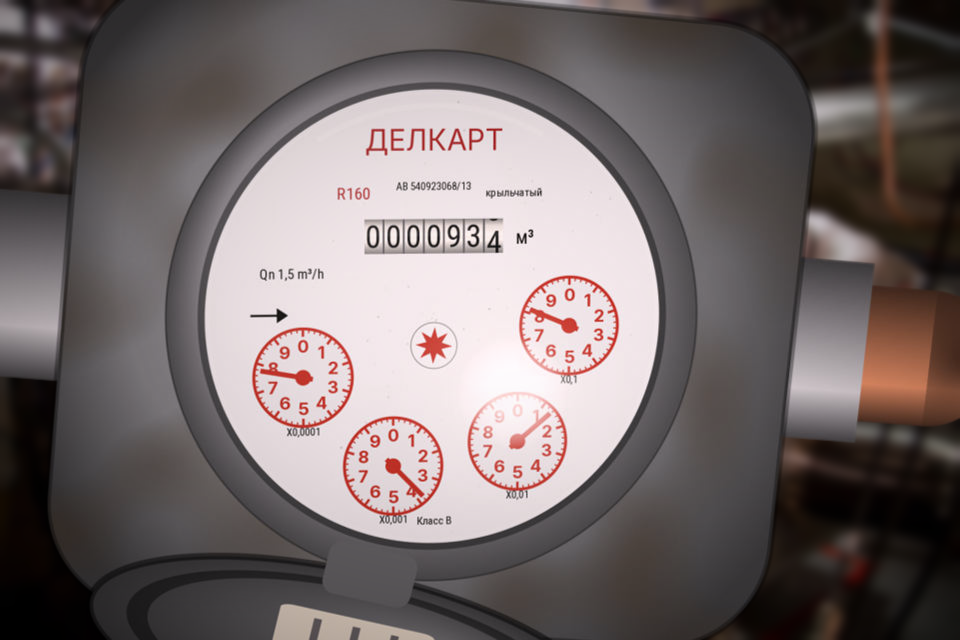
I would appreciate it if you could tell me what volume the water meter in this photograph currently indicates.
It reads 933.8137 m³
